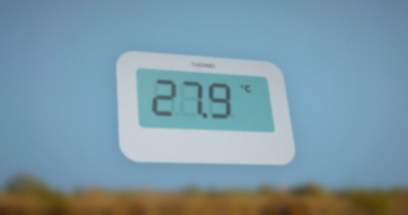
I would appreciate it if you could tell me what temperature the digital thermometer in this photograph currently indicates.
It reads 27.9 °C
